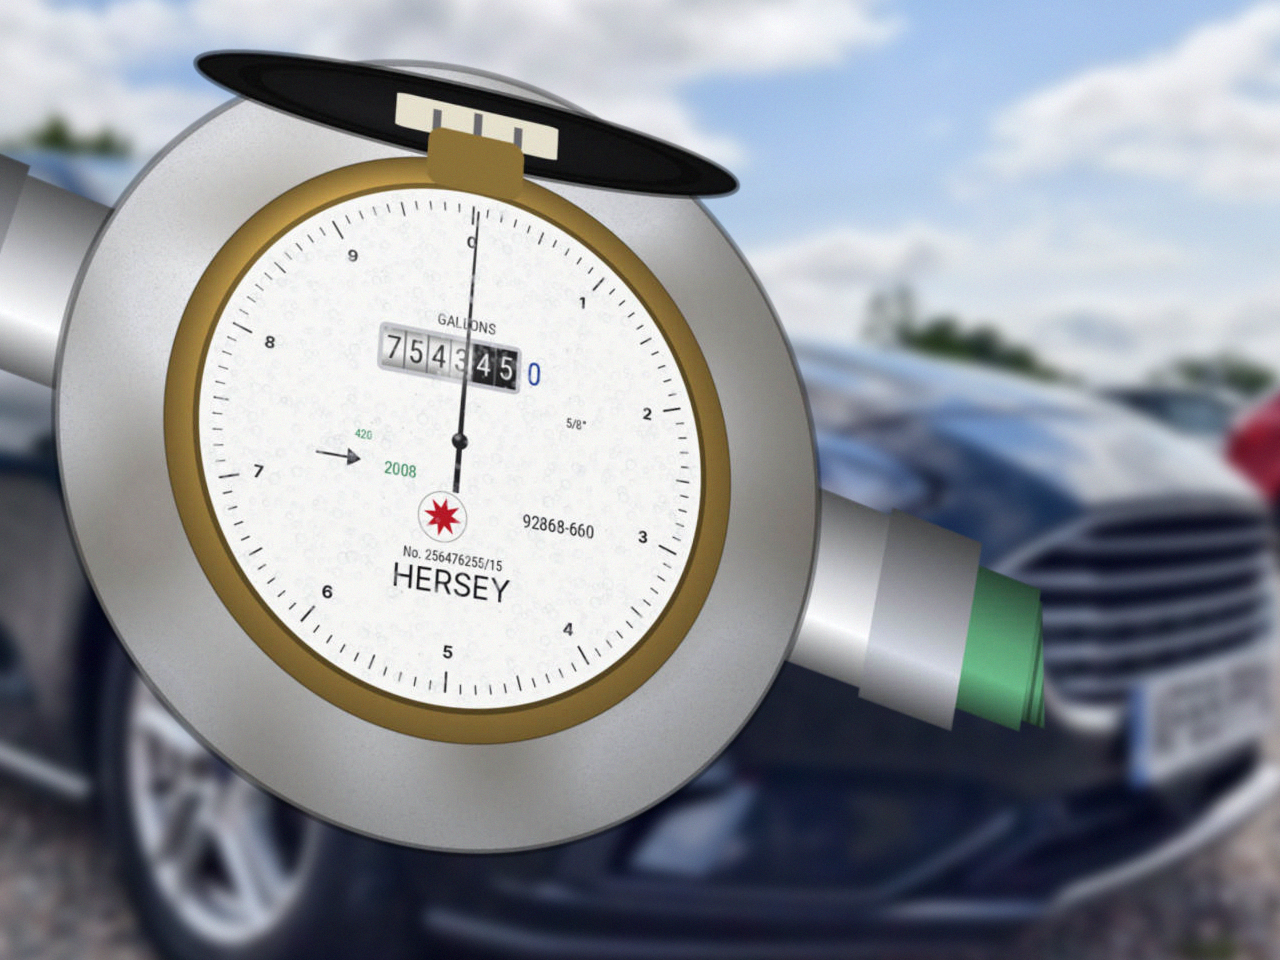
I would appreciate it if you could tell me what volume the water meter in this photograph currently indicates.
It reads 7543450.0 gal
